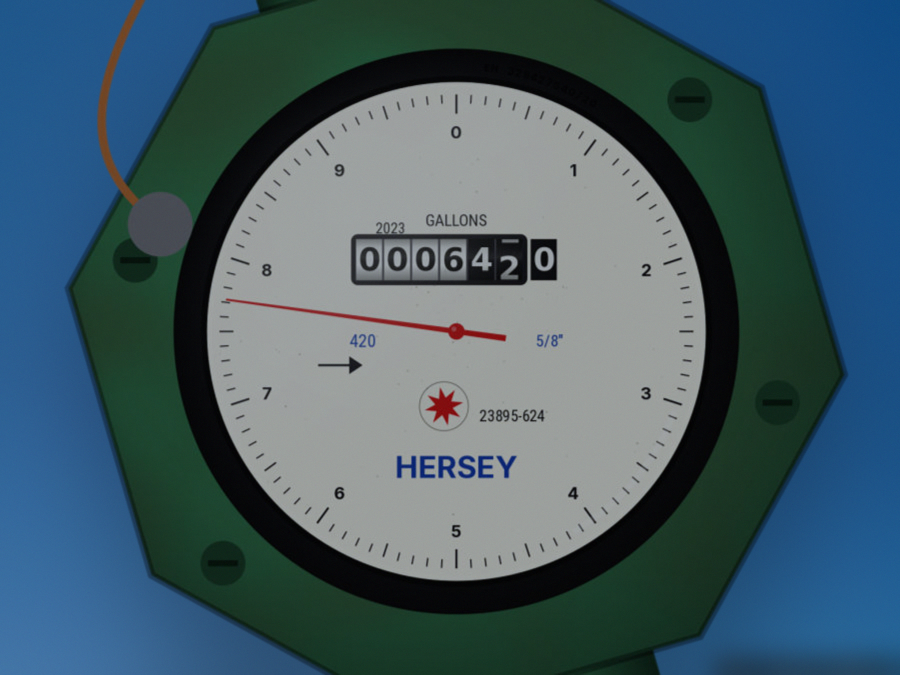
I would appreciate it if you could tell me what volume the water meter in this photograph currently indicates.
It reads 6417.7 gal
